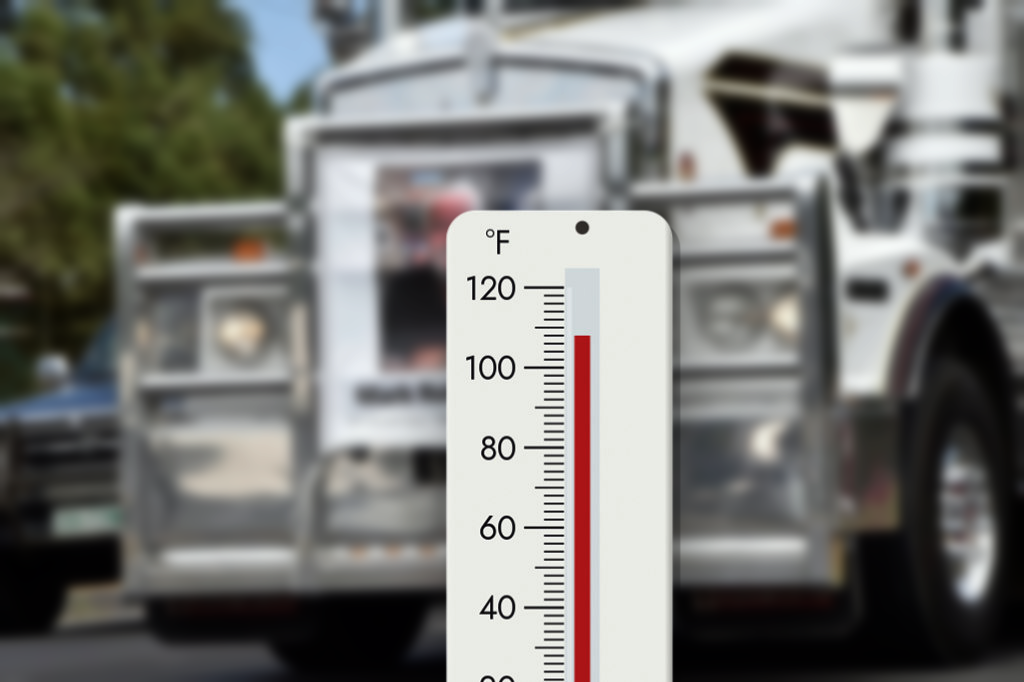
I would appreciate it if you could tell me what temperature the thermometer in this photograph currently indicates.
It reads 108 °F
